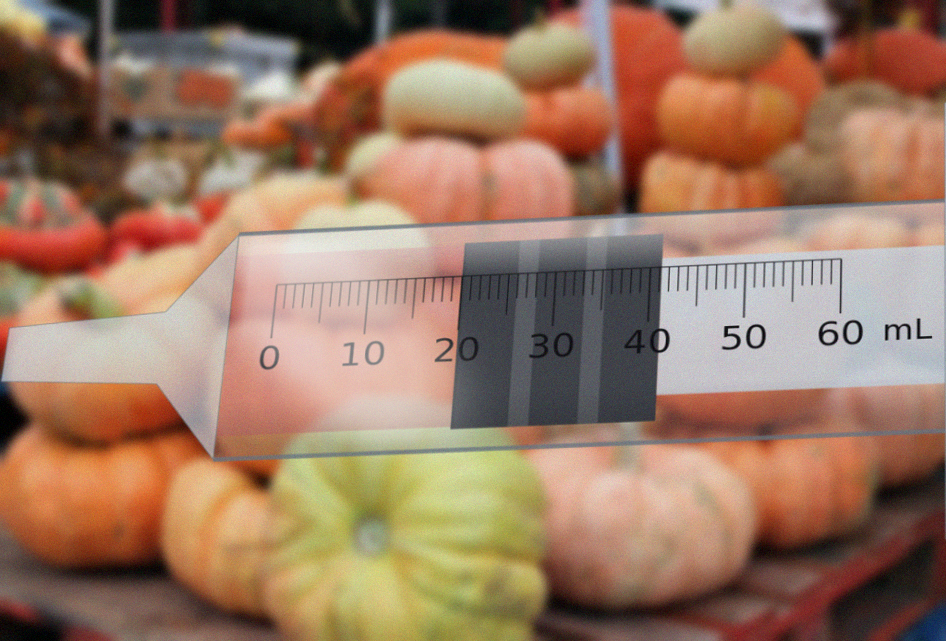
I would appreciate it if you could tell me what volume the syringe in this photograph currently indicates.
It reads 20 mL
